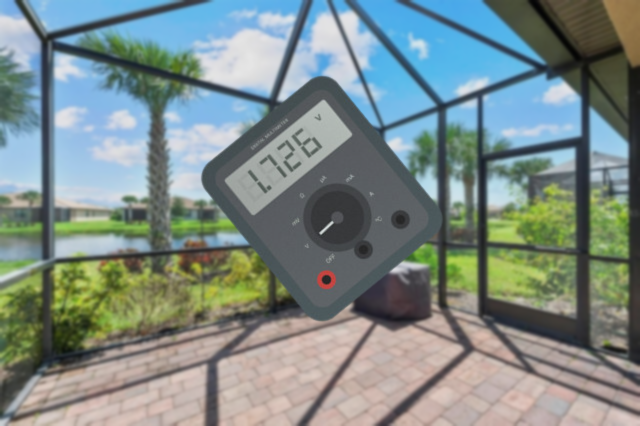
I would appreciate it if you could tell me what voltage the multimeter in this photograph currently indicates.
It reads 1.726 V
